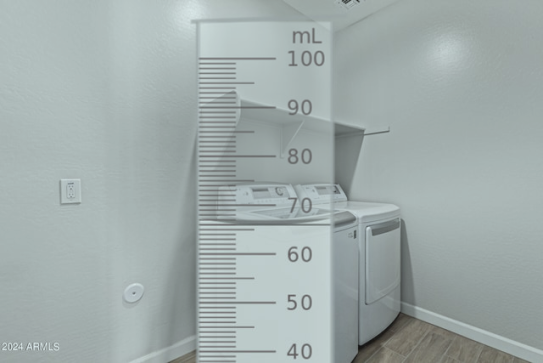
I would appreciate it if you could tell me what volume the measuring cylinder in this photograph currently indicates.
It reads 66 mL
